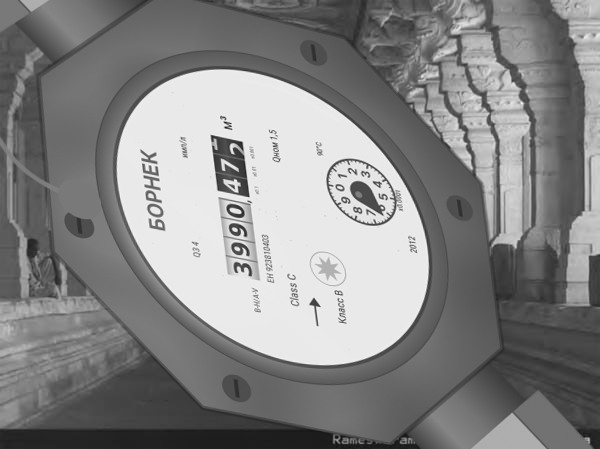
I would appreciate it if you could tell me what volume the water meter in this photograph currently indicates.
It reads 3990.4716 m³
